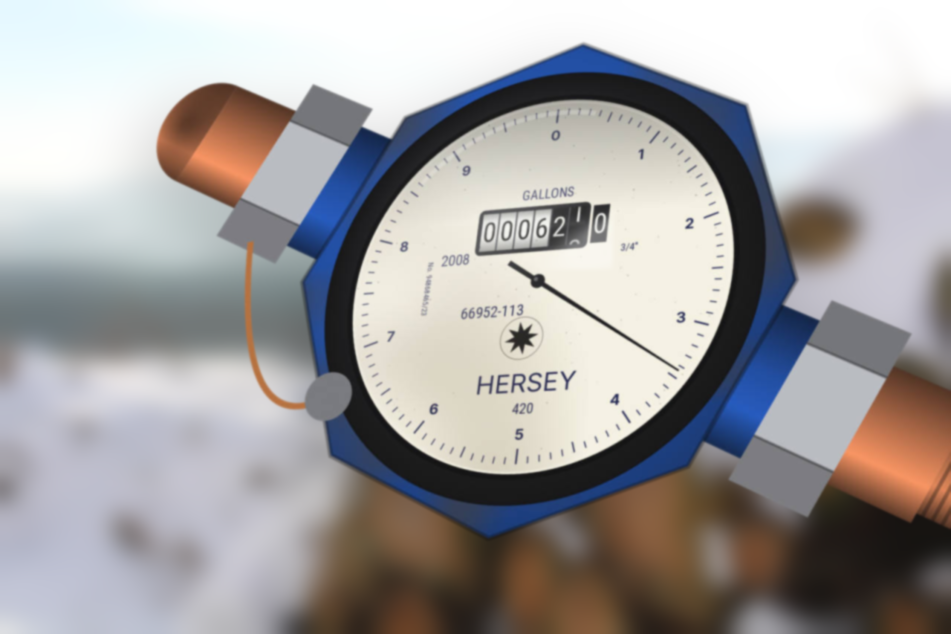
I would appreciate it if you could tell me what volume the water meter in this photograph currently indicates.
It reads 6213.4 gal
